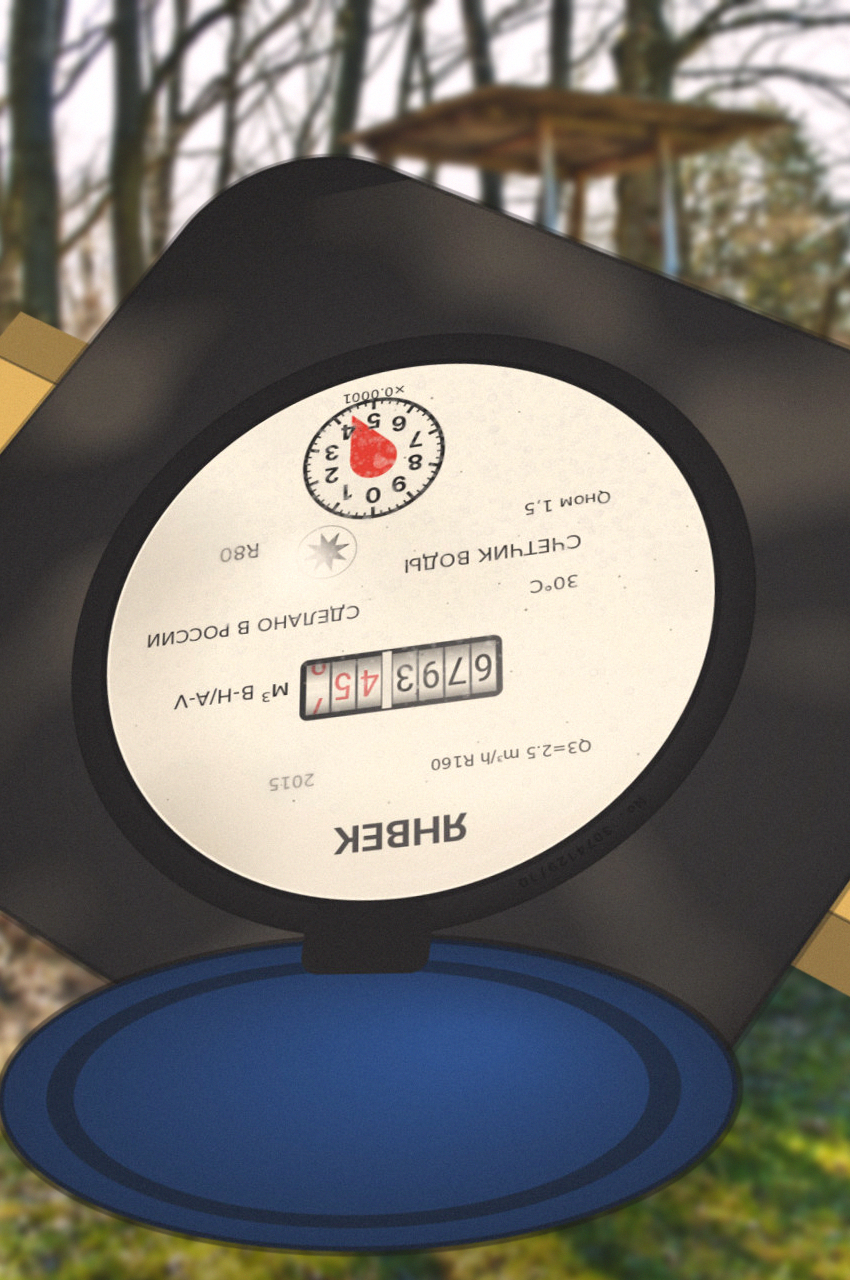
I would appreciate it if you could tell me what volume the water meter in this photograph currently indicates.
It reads 6793.4574 m³
